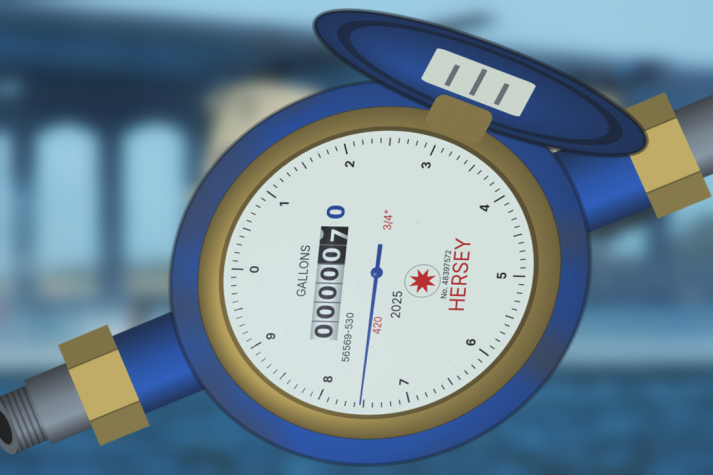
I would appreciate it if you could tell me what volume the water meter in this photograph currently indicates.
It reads 67.5 gal
